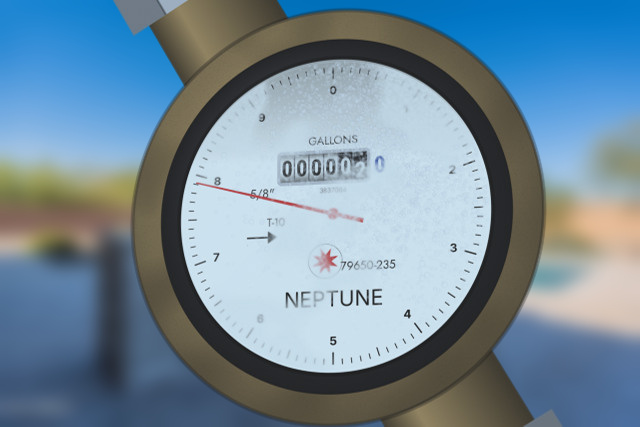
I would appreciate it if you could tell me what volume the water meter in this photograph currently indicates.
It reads 17.9 gal
